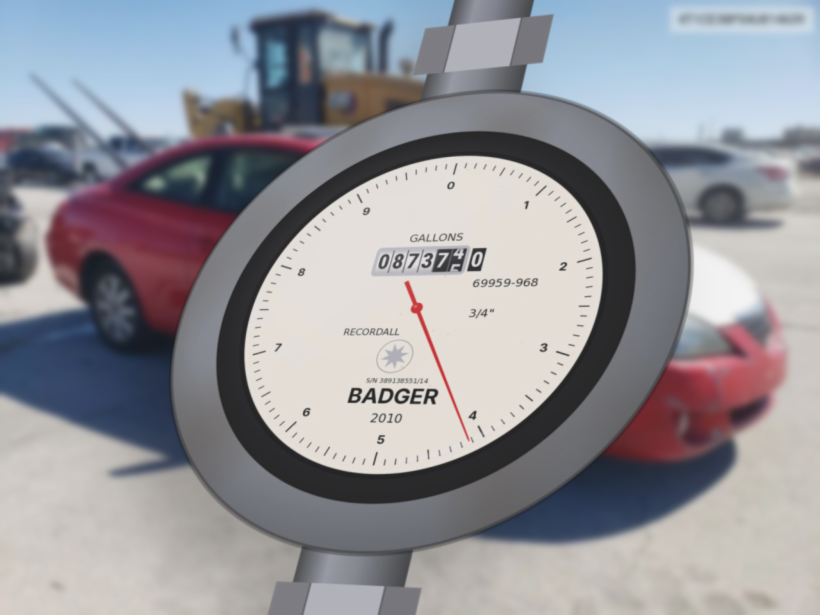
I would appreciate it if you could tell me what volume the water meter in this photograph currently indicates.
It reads 873744.1 gal
